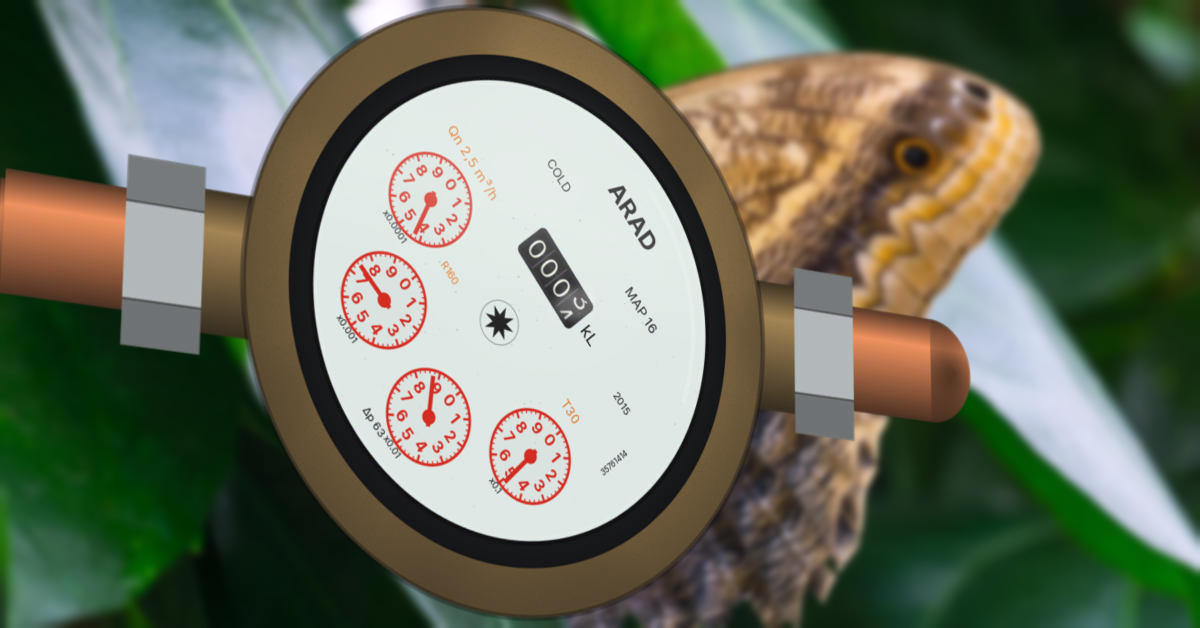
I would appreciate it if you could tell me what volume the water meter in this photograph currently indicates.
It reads 3.4874 kL
